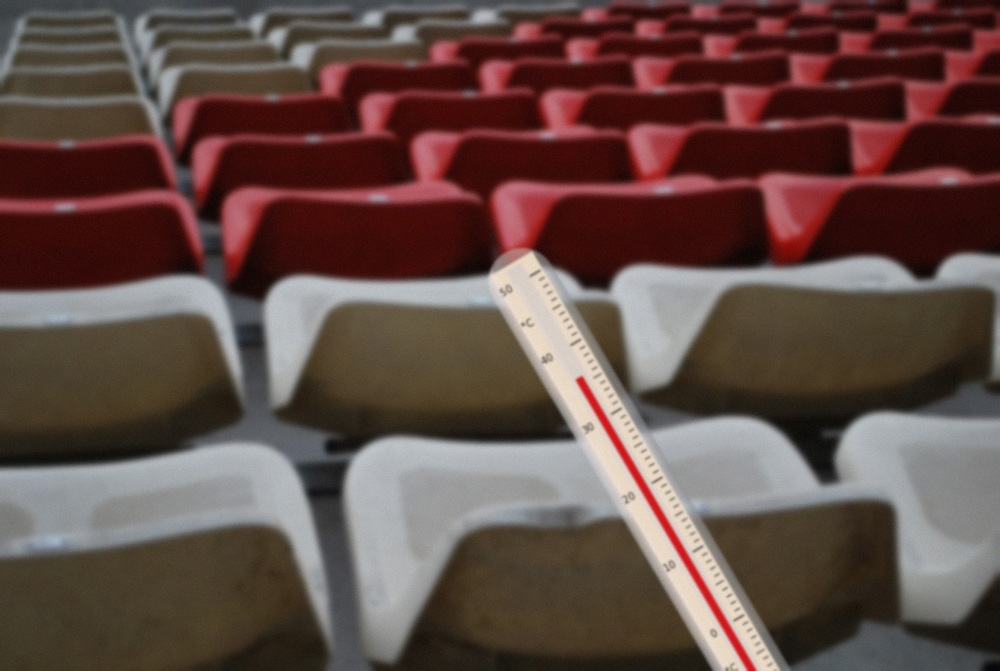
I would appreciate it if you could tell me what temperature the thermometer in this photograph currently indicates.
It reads 36 °C
